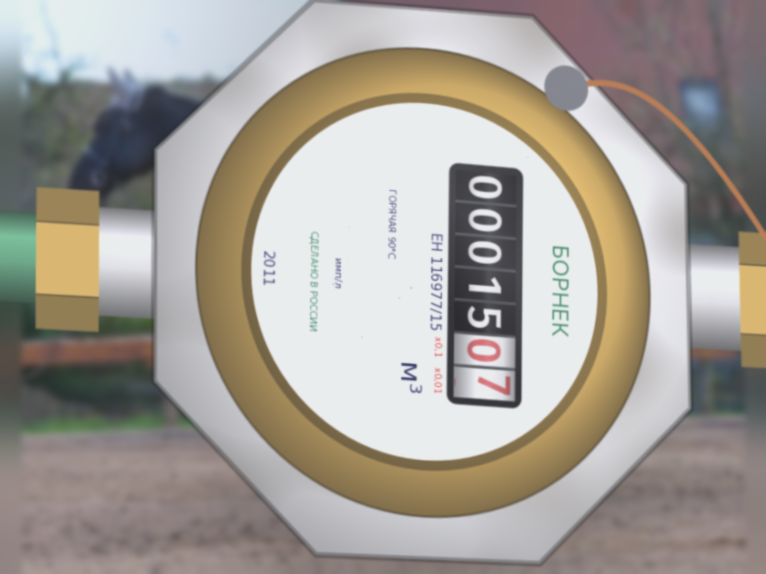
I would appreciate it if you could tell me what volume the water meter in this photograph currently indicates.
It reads 15.07 m³
